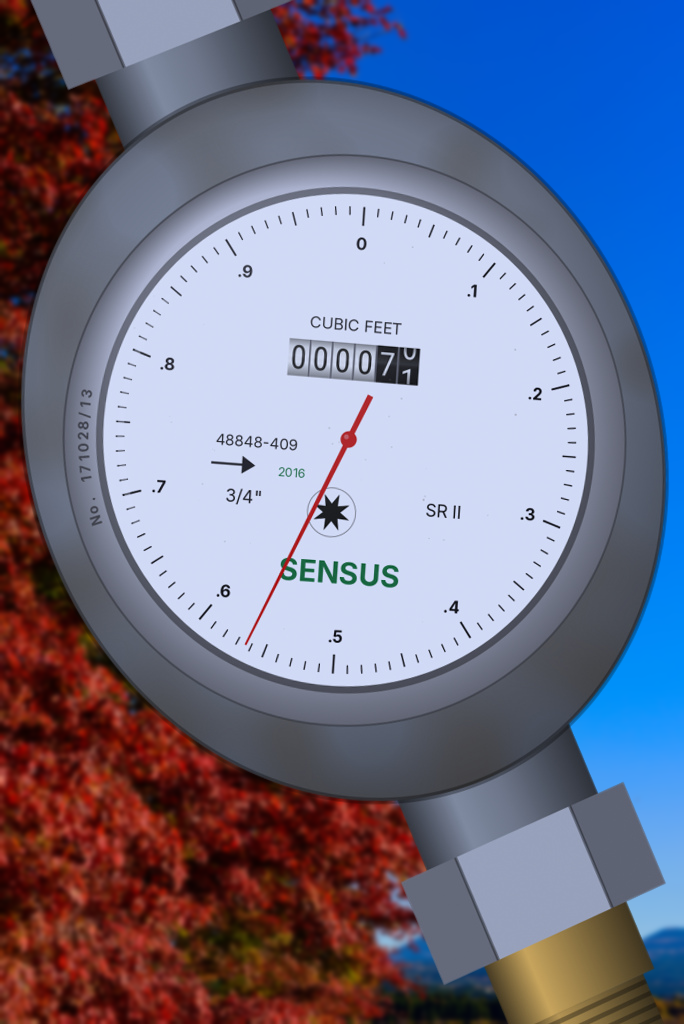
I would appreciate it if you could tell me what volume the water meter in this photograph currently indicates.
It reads 70.56 ft³
